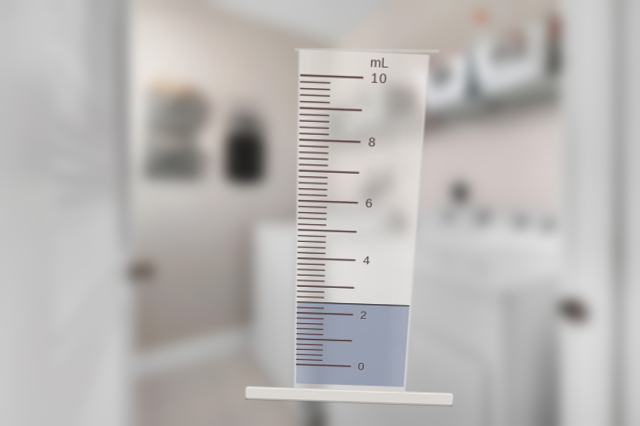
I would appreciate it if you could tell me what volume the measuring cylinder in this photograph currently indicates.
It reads 2.4 mL
